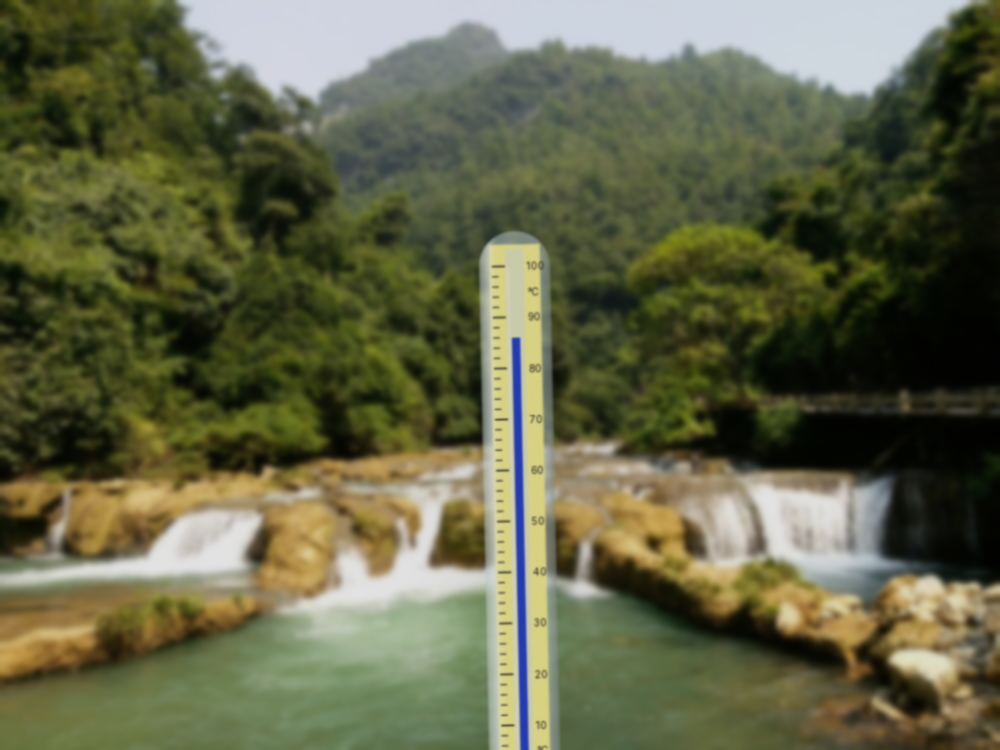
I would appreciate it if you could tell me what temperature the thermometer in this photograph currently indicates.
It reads 86 °C
